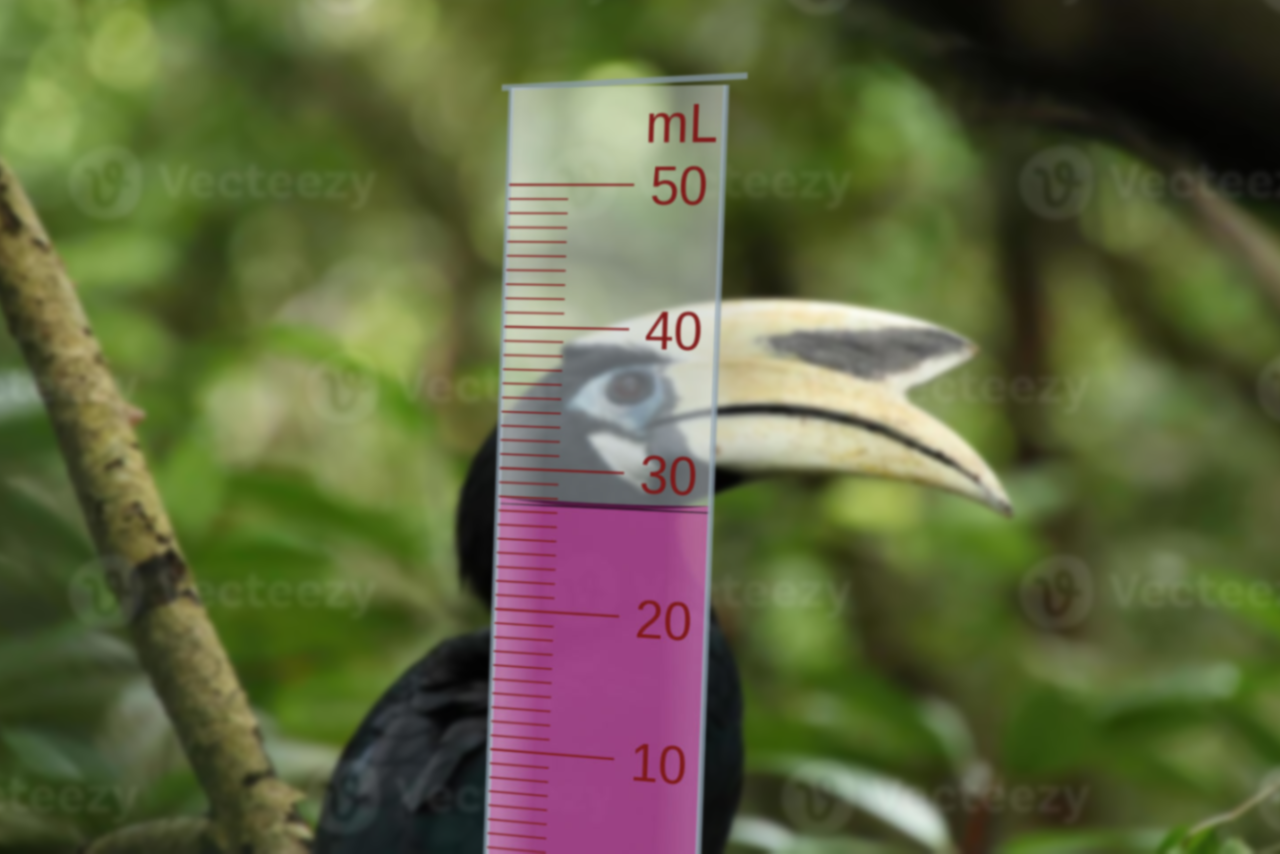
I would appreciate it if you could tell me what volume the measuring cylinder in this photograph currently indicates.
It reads 27.5 mL
